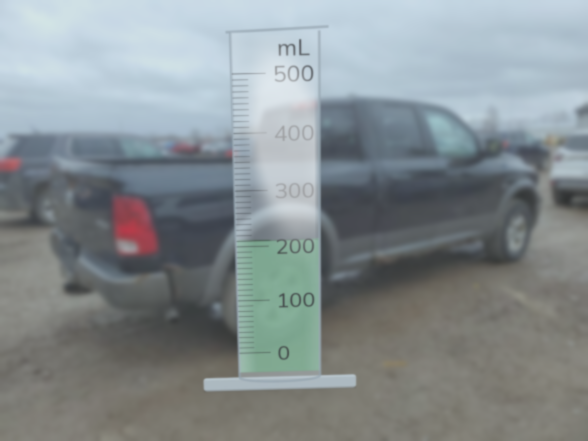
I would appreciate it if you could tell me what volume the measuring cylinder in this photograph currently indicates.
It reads 210 mL
